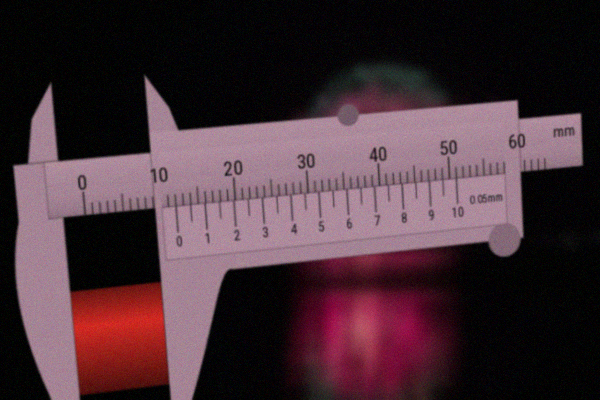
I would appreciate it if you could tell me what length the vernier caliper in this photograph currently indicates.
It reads 12.0 mm
